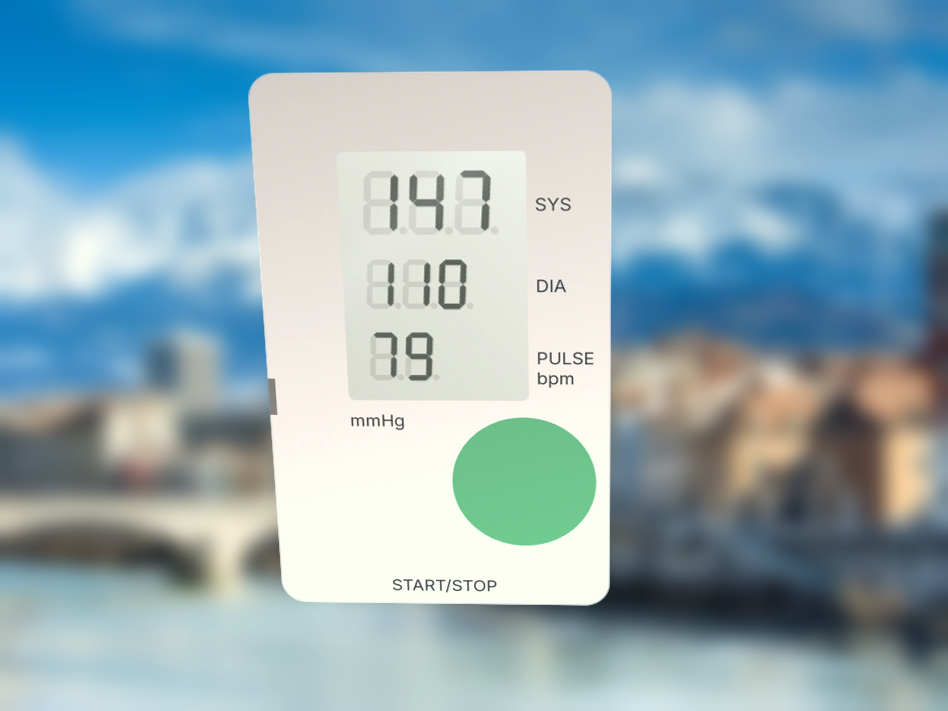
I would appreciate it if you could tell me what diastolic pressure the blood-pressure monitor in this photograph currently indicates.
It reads 110 mmHg
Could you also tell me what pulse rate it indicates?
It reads 79 bpm
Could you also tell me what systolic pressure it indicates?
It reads 147 mmHg
